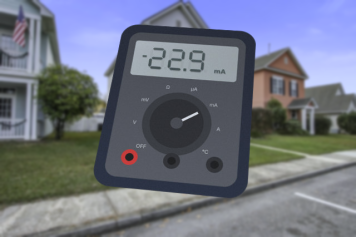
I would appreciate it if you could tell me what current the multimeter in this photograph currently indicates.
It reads -22.9 mA
